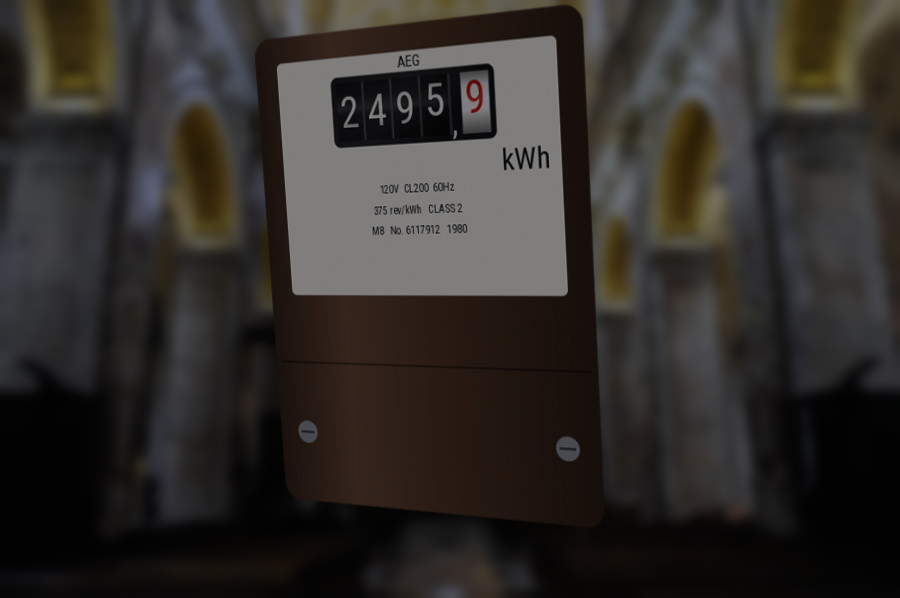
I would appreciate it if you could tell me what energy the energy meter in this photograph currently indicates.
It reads 2495.9 kWh
